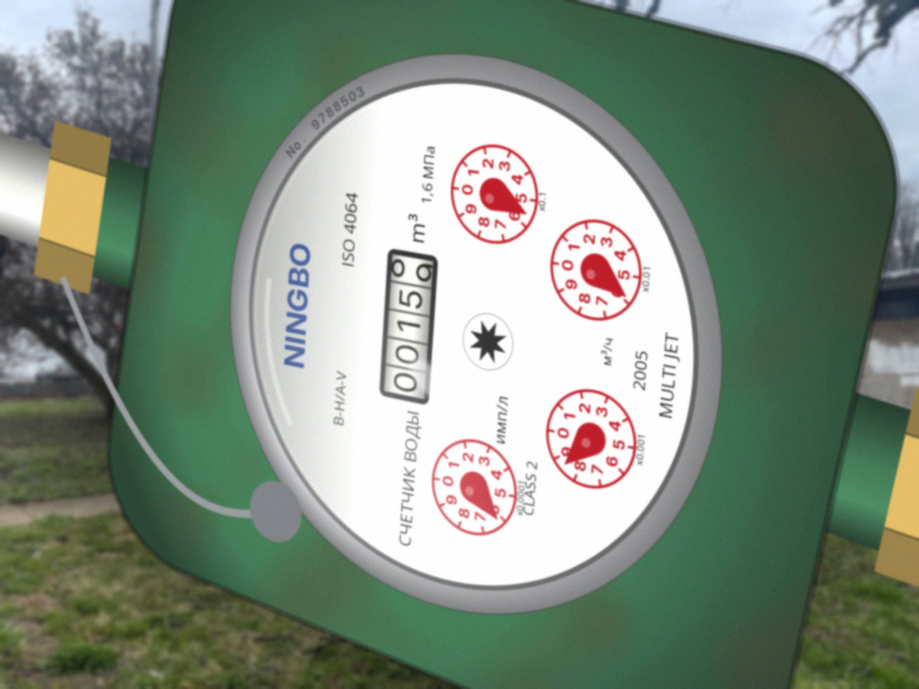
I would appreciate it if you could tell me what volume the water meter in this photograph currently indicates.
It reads 158.5586 m³
